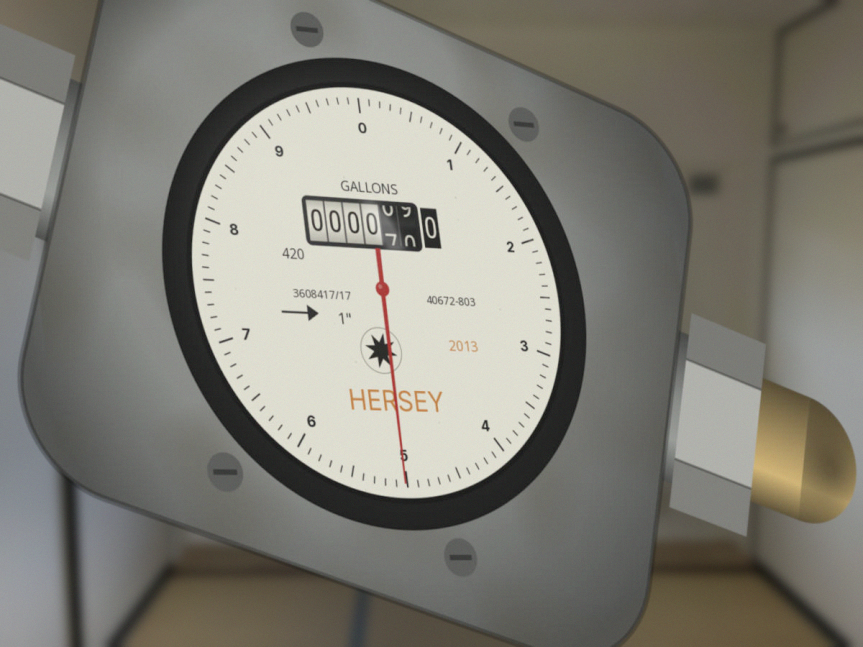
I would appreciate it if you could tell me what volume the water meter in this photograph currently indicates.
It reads 695.0 gal
